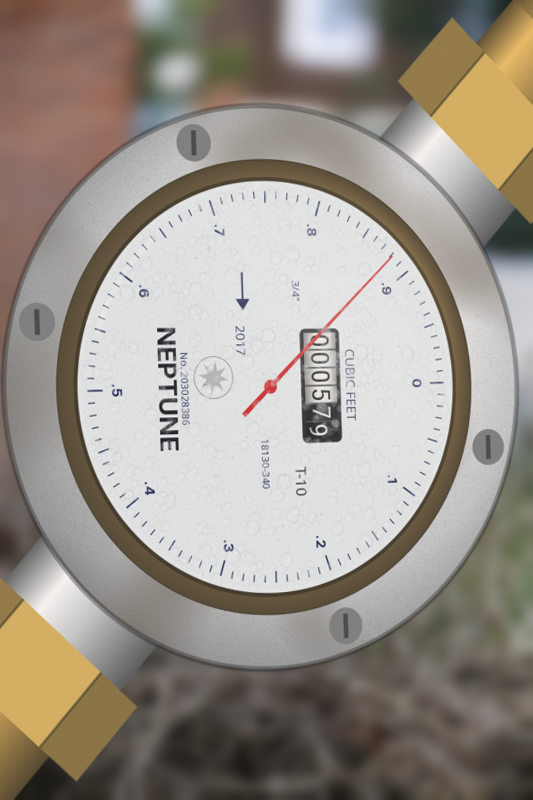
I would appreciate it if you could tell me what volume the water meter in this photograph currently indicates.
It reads 578.88 ft³
